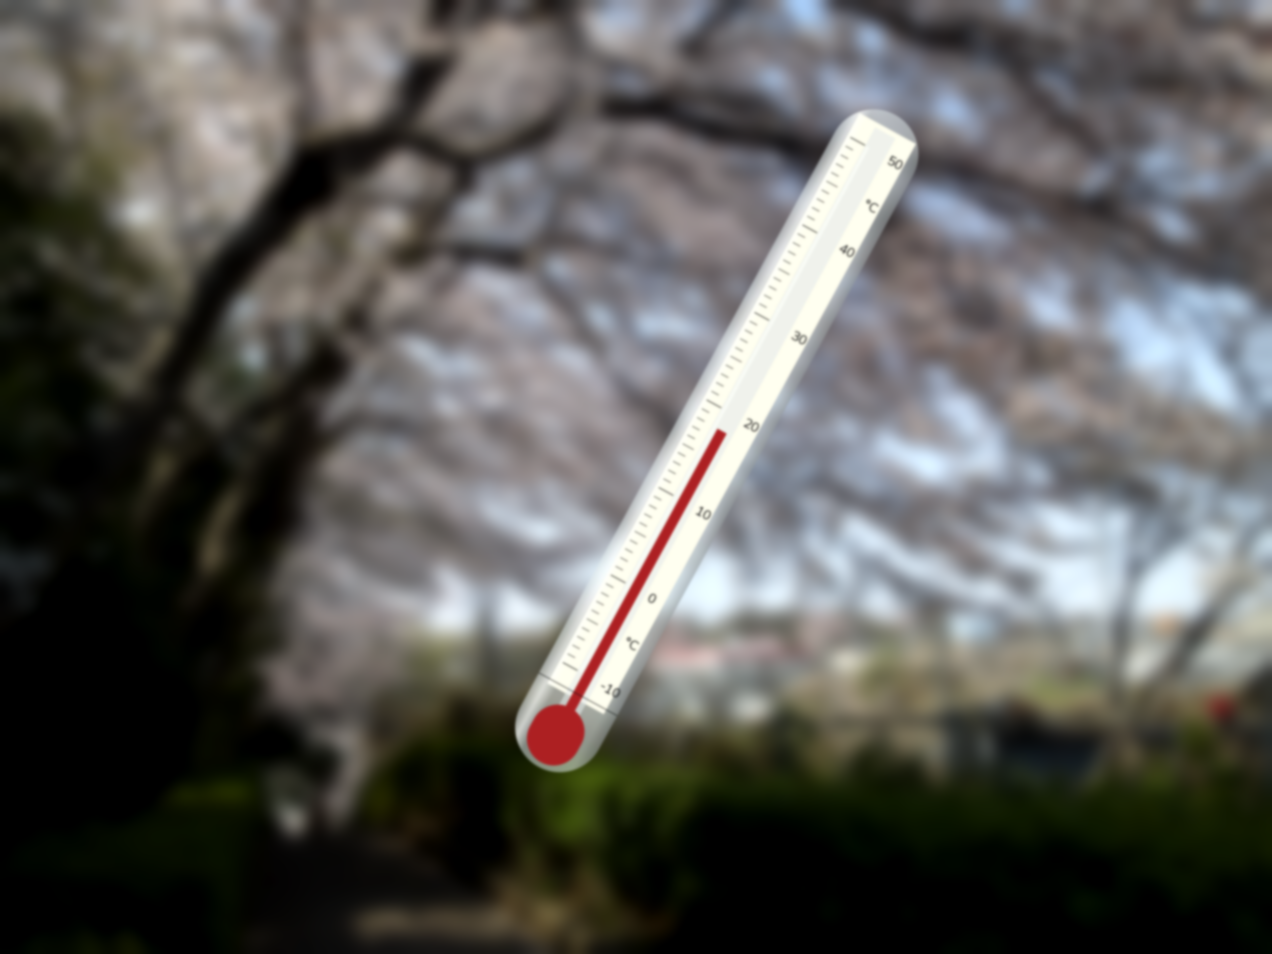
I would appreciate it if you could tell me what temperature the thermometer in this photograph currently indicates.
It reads 18 °C
